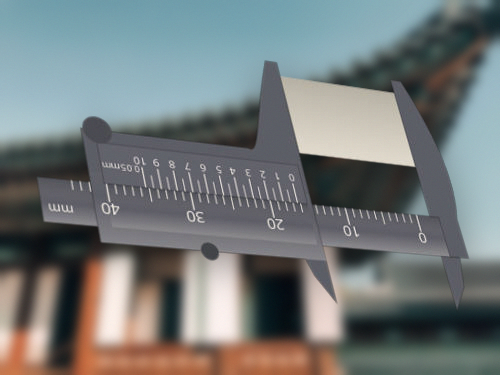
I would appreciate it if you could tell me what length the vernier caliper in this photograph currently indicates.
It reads 16.4 mm
